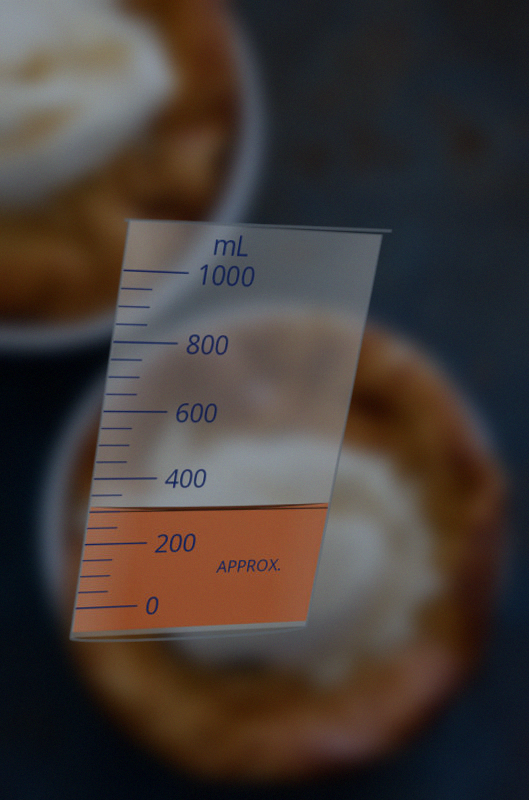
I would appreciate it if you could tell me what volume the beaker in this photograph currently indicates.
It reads 300 mL
